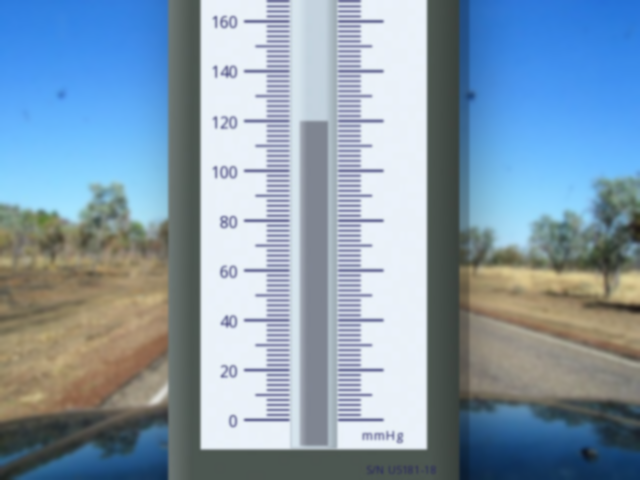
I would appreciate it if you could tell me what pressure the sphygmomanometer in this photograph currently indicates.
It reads 120 mmHg
